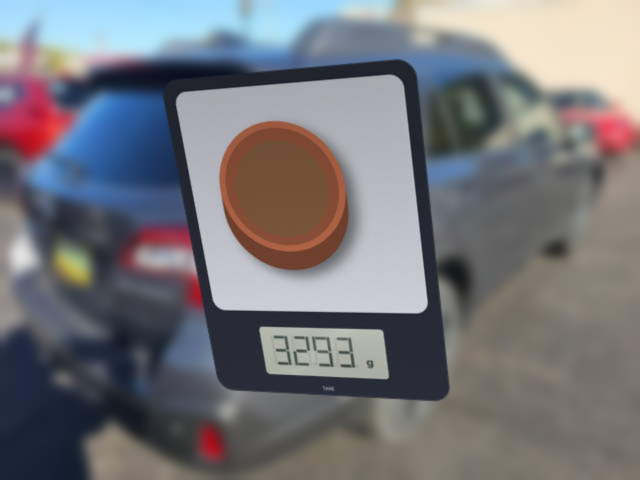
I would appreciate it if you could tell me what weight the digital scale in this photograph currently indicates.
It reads 3293 g
